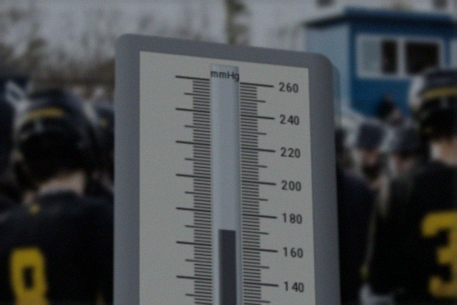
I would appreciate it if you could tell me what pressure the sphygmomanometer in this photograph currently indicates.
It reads 170 mmHg
